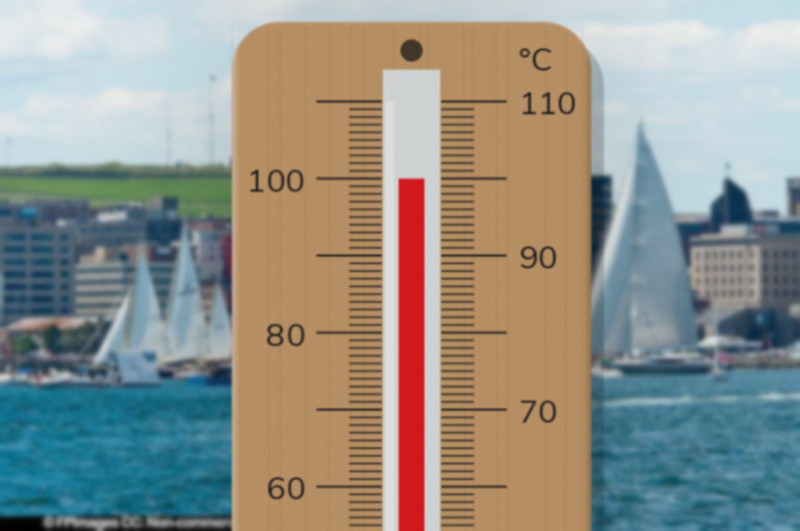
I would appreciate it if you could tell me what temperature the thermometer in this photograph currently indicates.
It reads 100 °C
